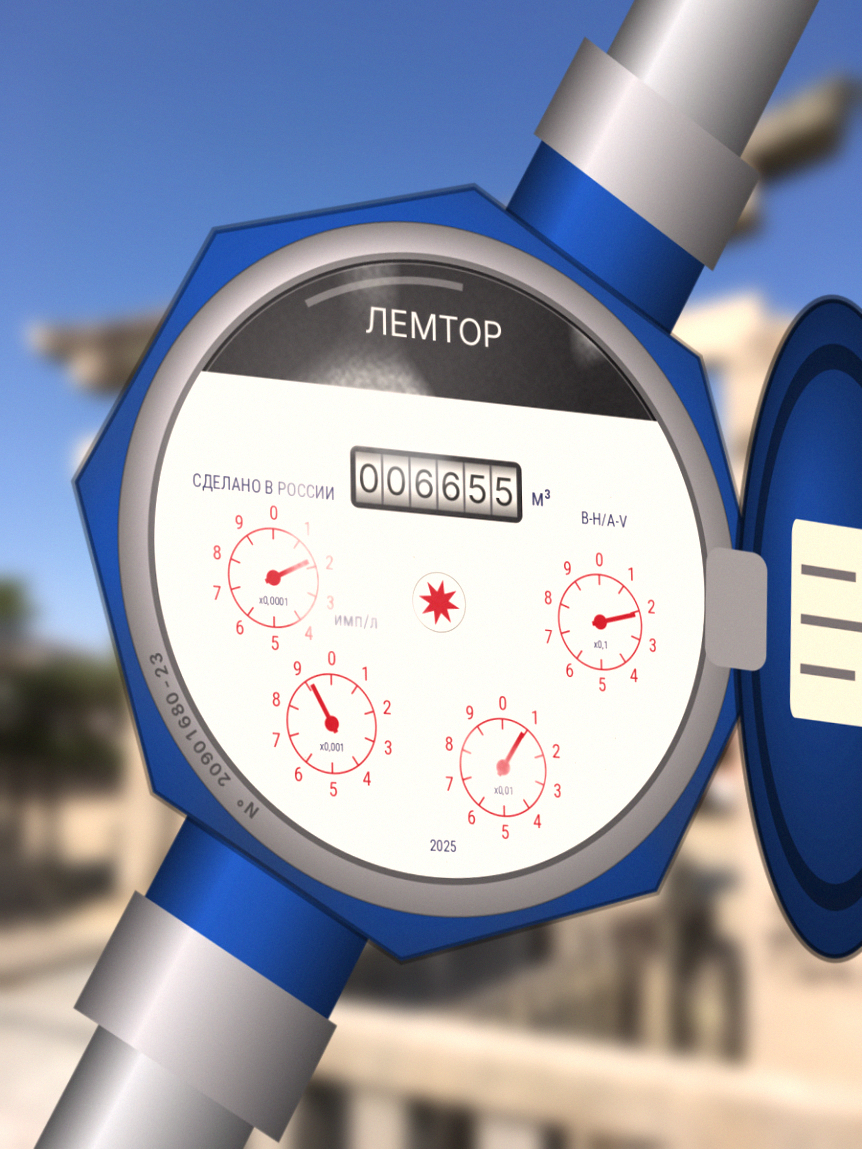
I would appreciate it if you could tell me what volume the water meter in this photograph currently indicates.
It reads 6655.2091 m³
